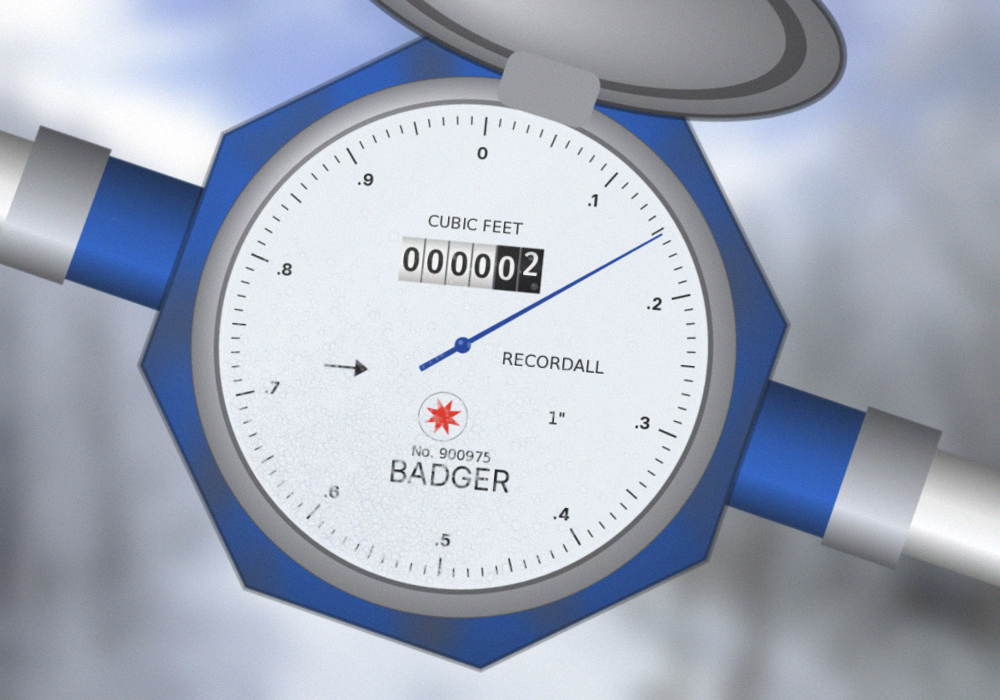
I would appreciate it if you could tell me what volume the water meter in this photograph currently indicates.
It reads 2.15 ft³
